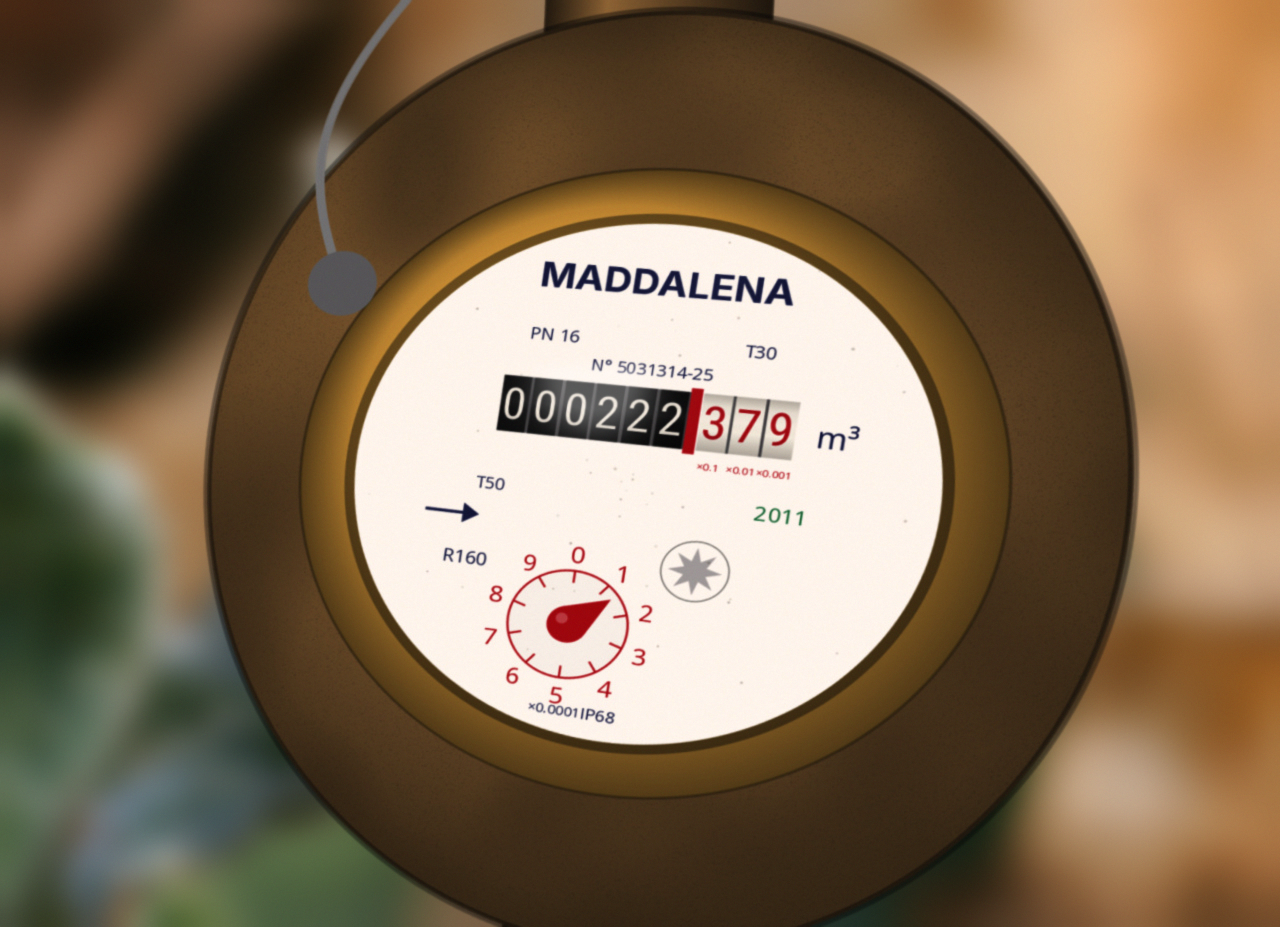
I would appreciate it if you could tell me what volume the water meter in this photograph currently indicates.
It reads 222.3791 m³
